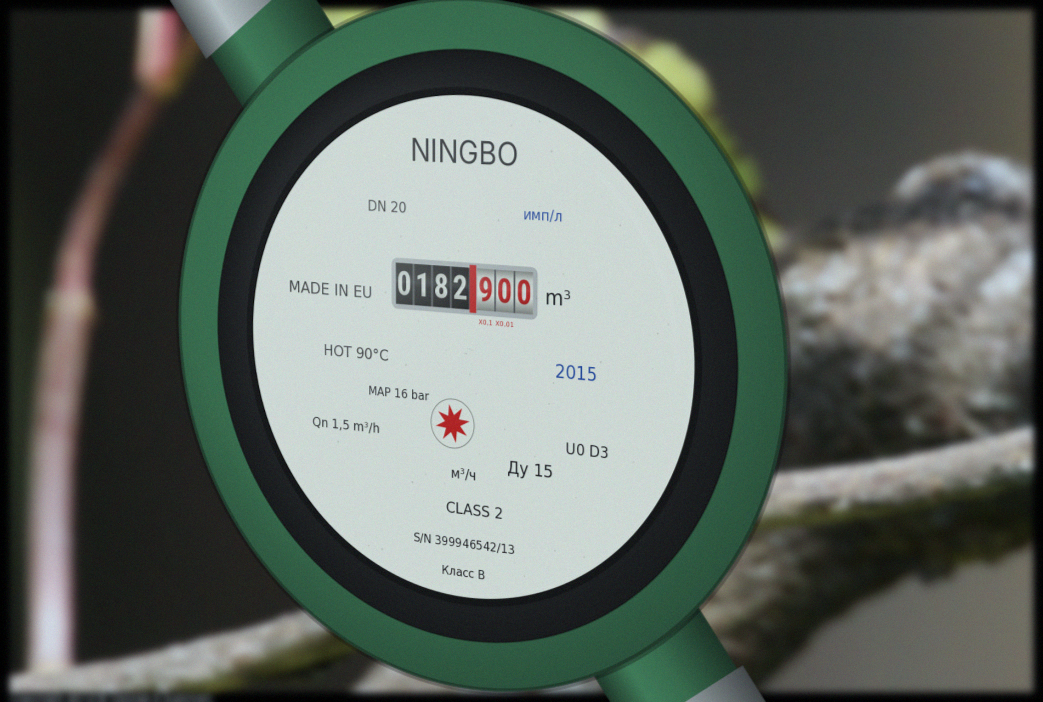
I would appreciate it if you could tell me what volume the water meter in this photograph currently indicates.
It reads 182.900 m³
